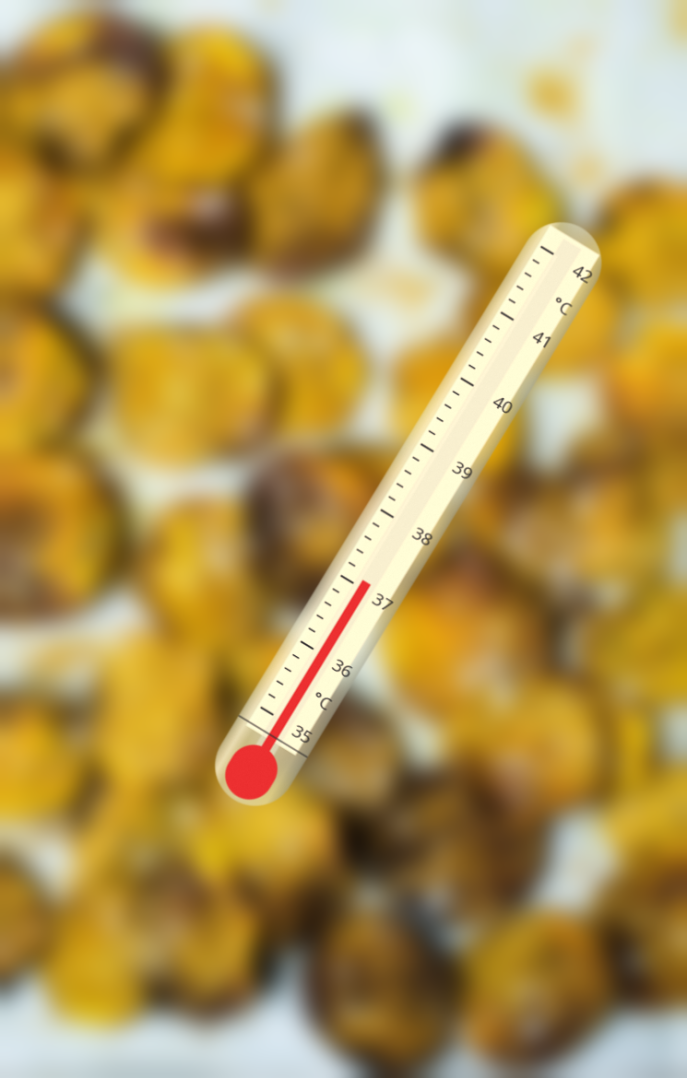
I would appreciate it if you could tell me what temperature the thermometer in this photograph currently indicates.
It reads 37.1 °C
